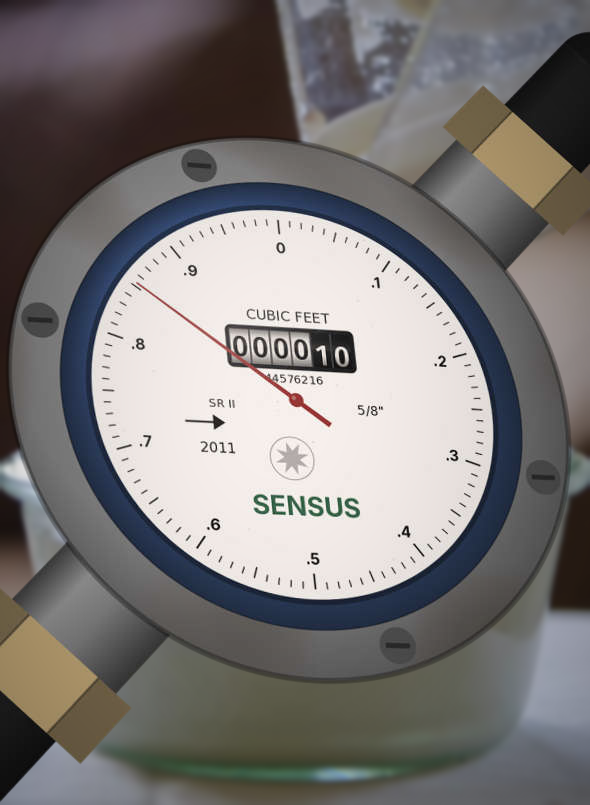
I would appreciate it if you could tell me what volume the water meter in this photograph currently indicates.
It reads 9.85 ft³
